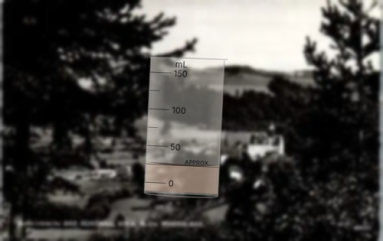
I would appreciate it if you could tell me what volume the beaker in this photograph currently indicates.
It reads 25 mL
